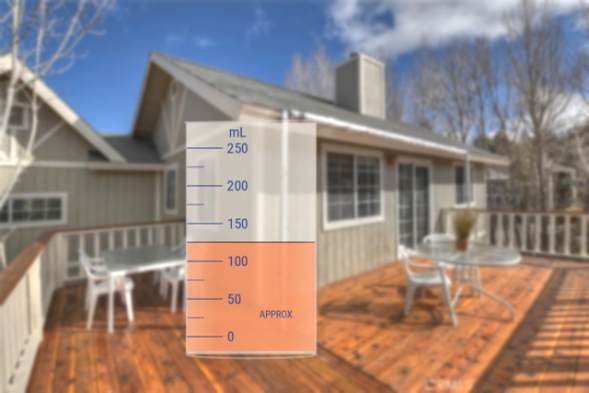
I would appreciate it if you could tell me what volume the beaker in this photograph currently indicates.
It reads 125 mL
